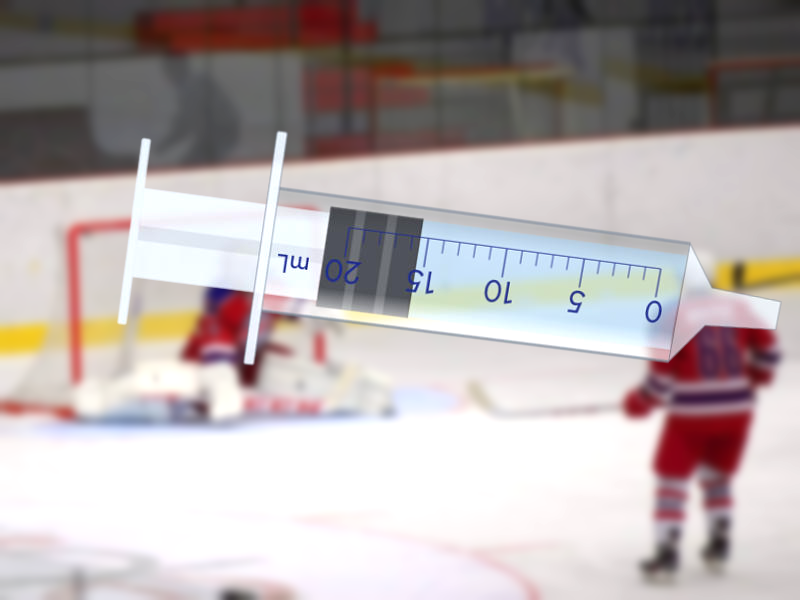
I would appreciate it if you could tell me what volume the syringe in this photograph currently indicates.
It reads 15.5 mL
